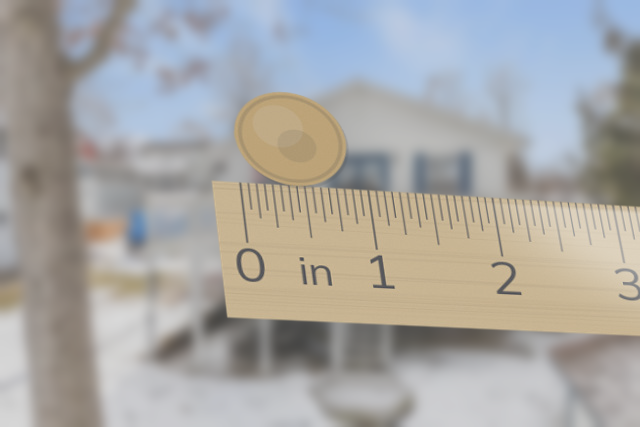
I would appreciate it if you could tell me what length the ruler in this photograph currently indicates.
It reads 0.875 in
